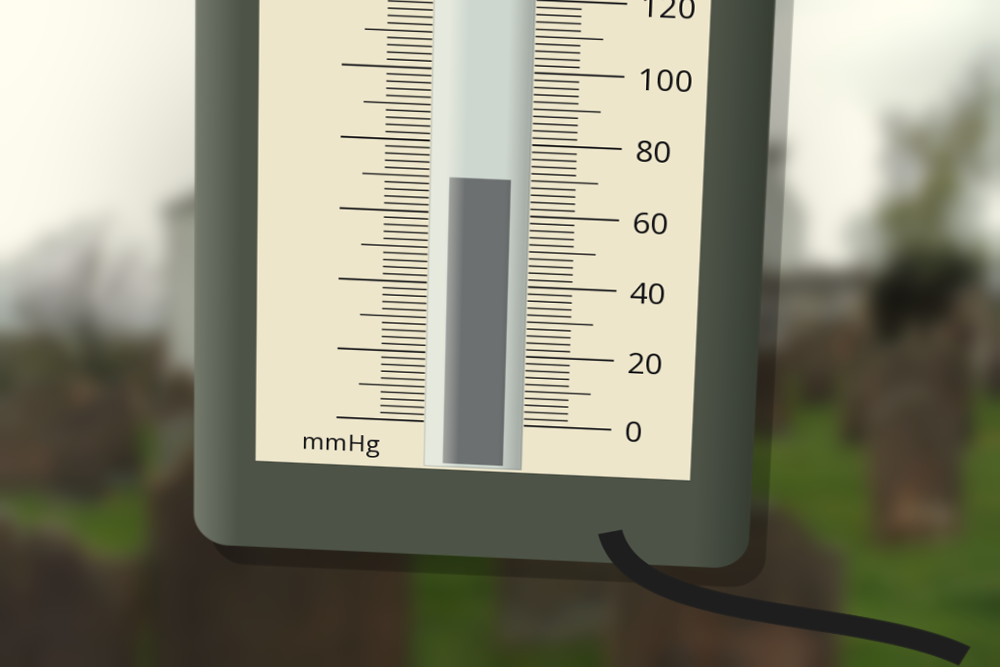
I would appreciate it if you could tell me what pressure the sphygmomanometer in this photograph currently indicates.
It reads 70 mmHg
